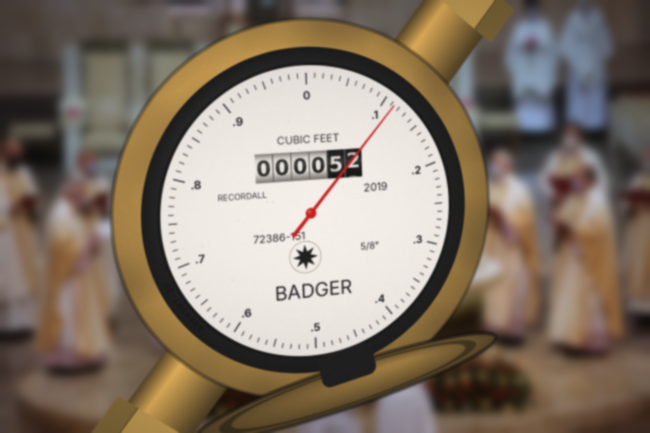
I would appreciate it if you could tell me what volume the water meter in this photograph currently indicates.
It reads 52.11 ft³
